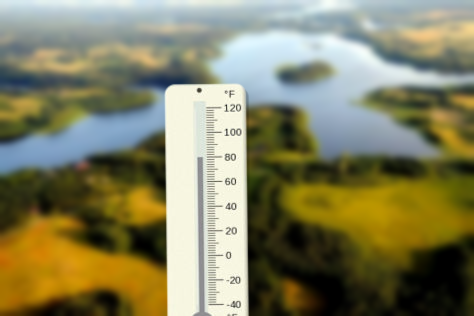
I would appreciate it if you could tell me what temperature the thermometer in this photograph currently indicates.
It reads 80 °F
